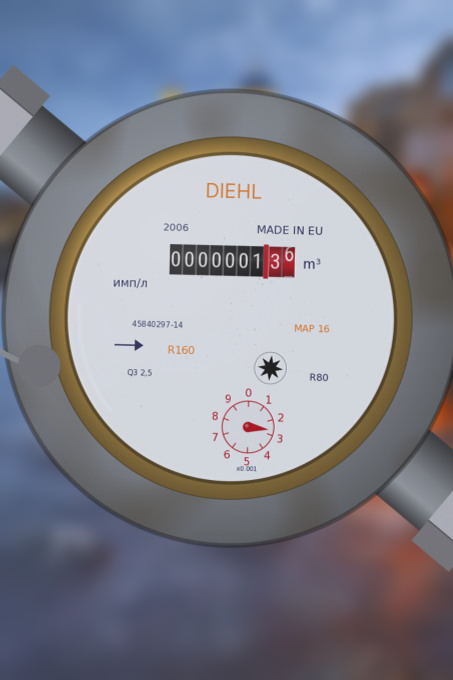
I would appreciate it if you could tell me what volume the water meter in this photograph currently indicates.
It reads 1.362 m³
